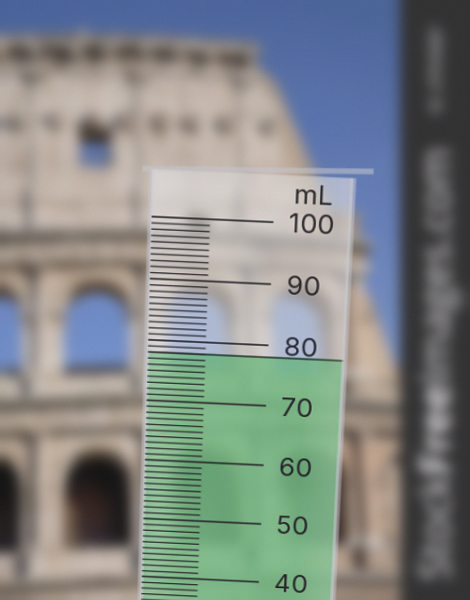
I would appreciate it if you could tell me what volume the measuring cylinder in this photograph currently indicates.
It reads 78 mL
